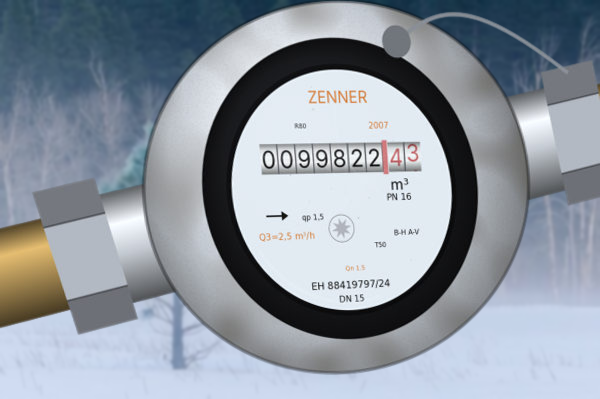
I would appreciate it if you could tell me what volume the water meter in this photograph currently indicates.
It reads 99822.43 m³
